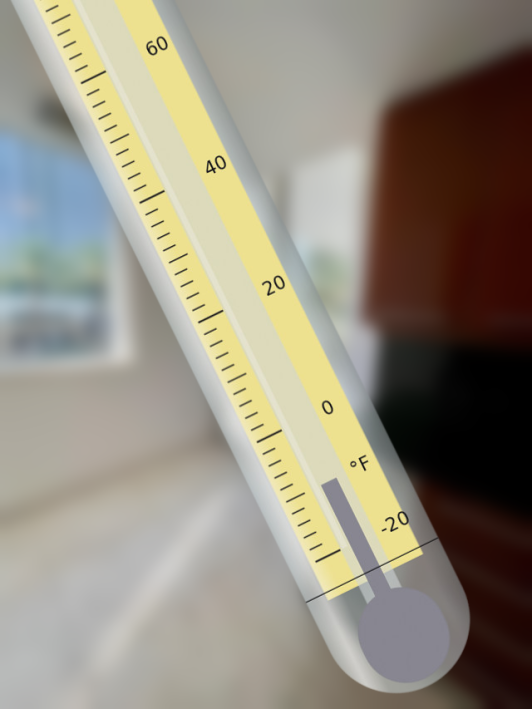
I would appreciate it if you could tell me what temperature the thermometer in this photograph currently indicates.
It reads -10 °F
